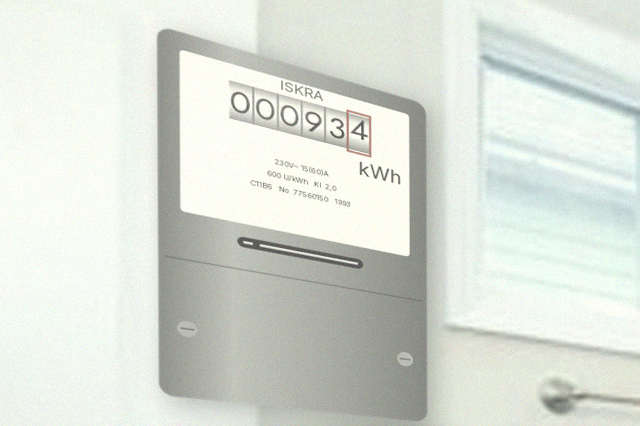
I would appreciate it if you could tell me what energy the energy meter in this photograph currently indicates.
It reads 93.4 kWh
